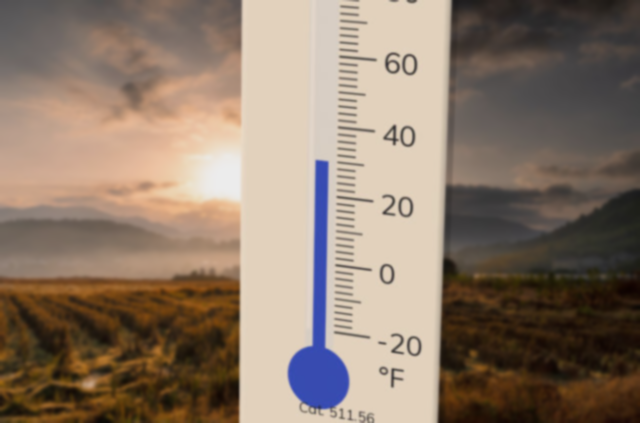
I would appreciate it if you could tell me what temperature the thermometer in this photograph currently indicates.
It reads 30 °F
